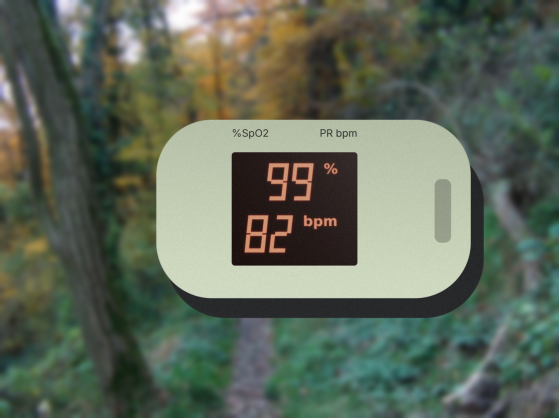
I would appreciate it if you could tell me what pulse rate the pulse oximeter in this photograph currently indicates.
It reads 82 bpm
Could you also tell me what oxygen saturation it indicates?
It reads 99 %
